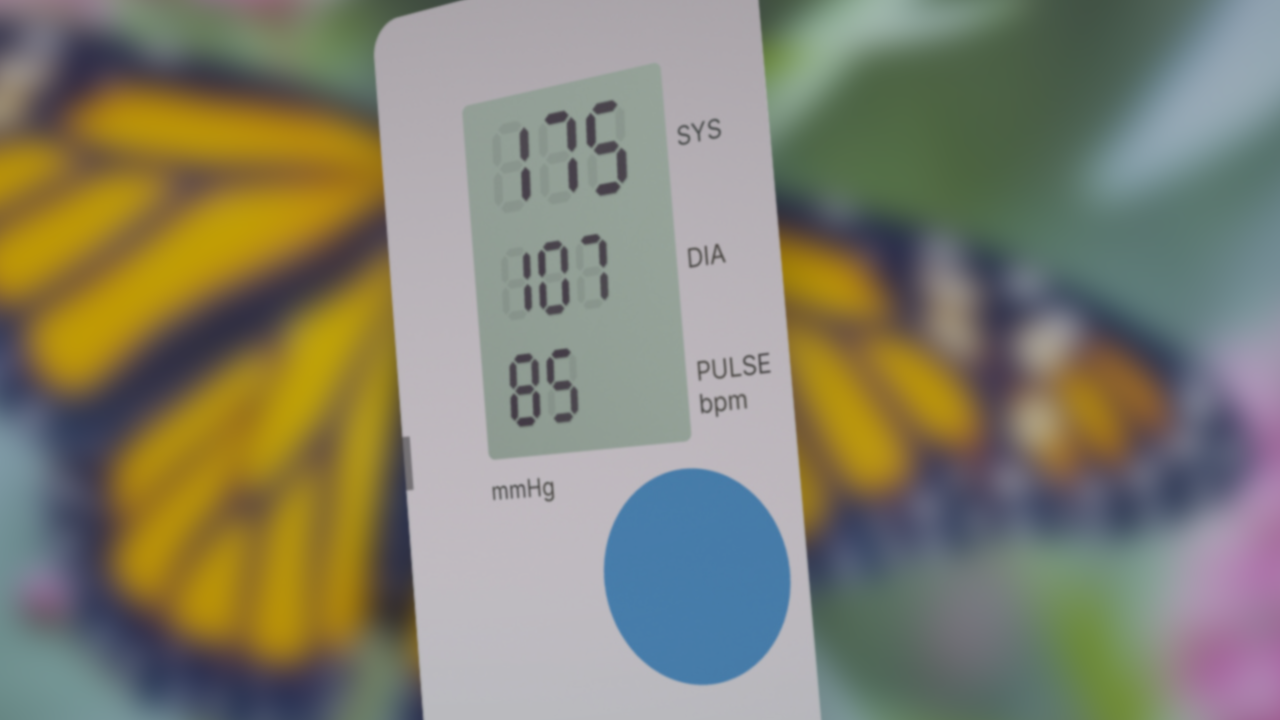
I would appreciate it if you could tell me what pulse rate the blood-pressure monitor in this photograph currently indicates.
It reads 85 bpm
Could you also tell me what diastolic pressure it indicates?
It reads 107 mmHg
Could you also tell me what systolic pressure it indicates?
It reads 175 mmHg
